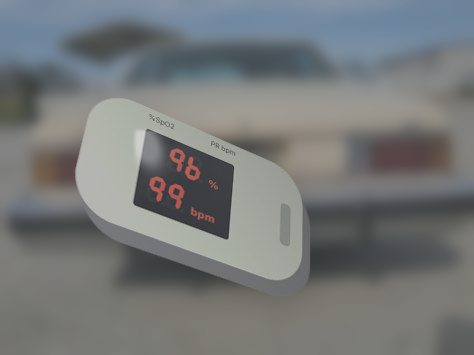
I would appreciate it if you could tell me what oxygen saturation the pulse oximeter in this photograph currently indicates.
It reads 96 %
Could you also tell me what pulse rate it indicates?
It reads 99 bpm
